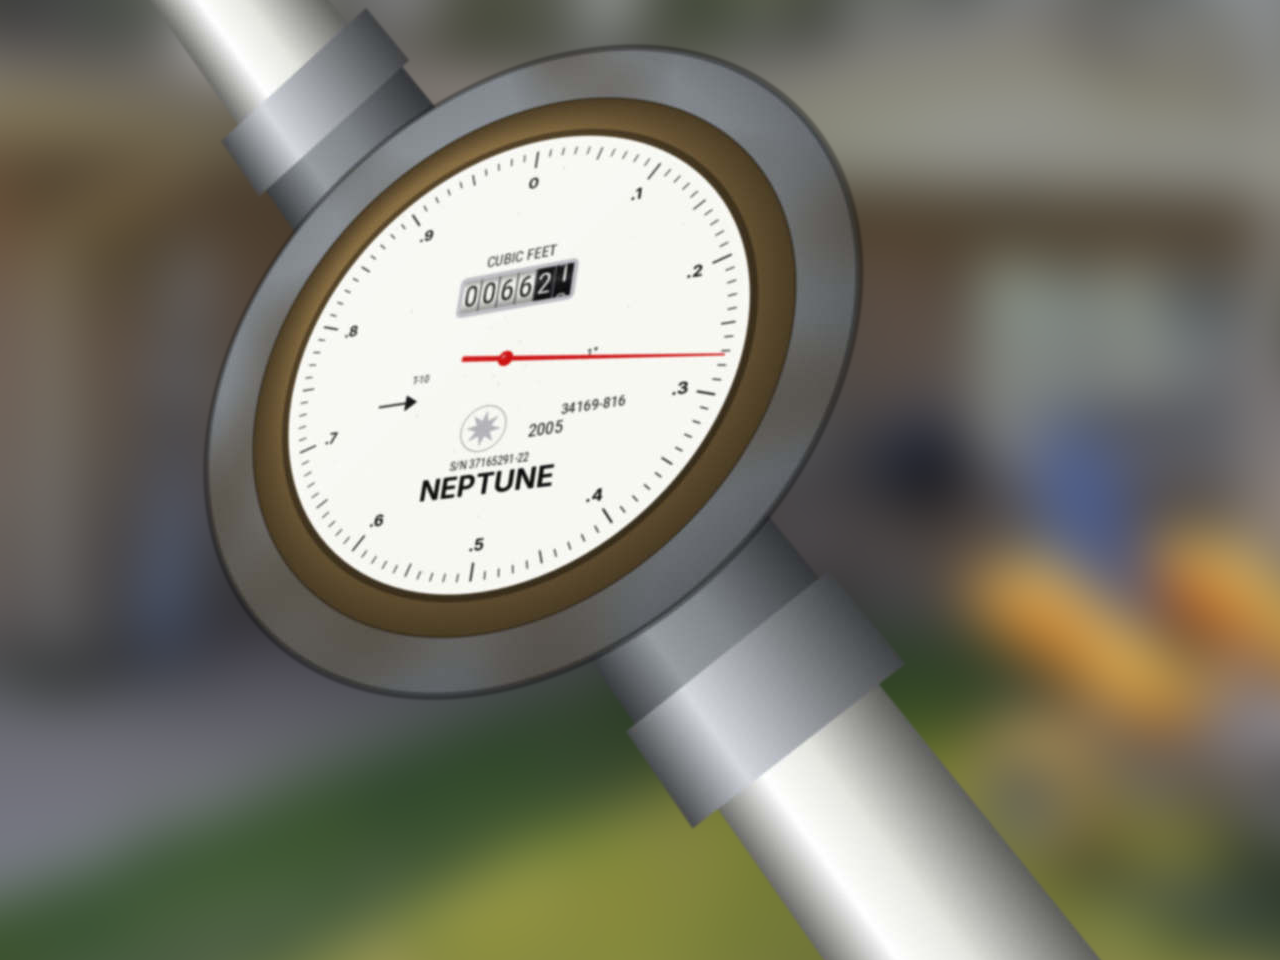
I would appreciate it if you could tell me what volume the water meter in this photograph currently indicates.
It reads 6621.27 ft³
